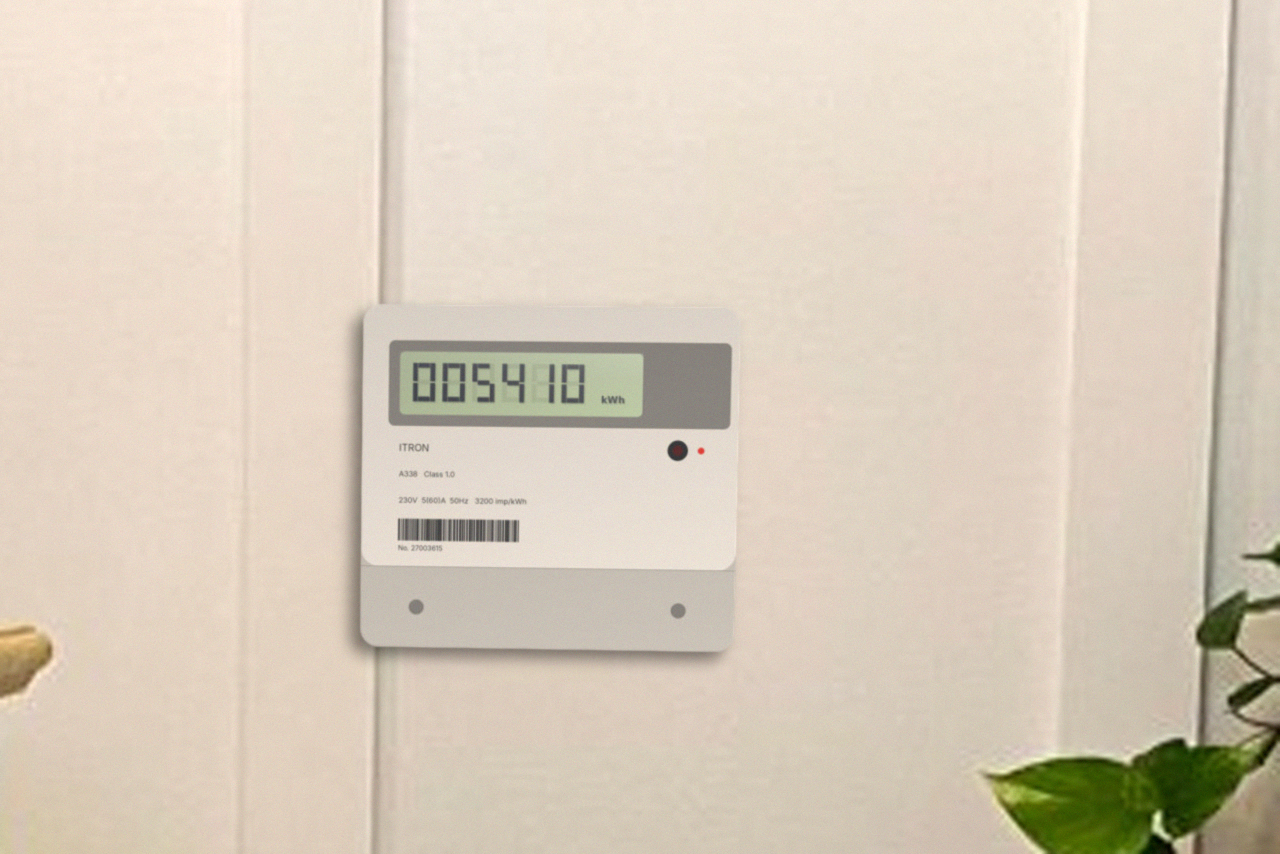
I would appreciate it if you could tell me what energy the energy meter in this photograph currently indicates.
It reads 5410 kWh
